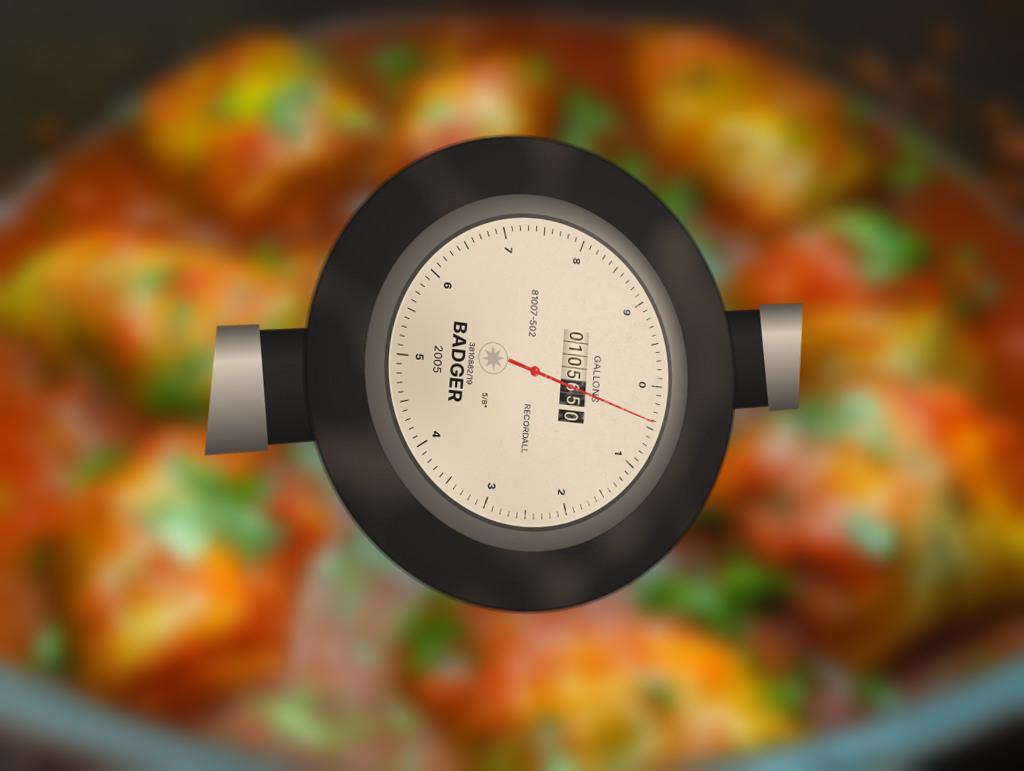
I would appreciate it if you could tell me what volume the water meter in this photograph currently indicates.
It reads 105650.4 gal
